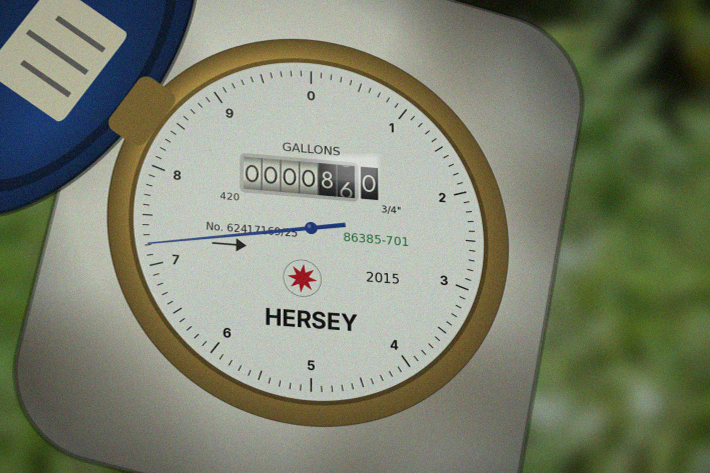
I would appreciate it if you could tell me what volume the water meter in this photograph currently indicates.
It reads 857.2 gal
